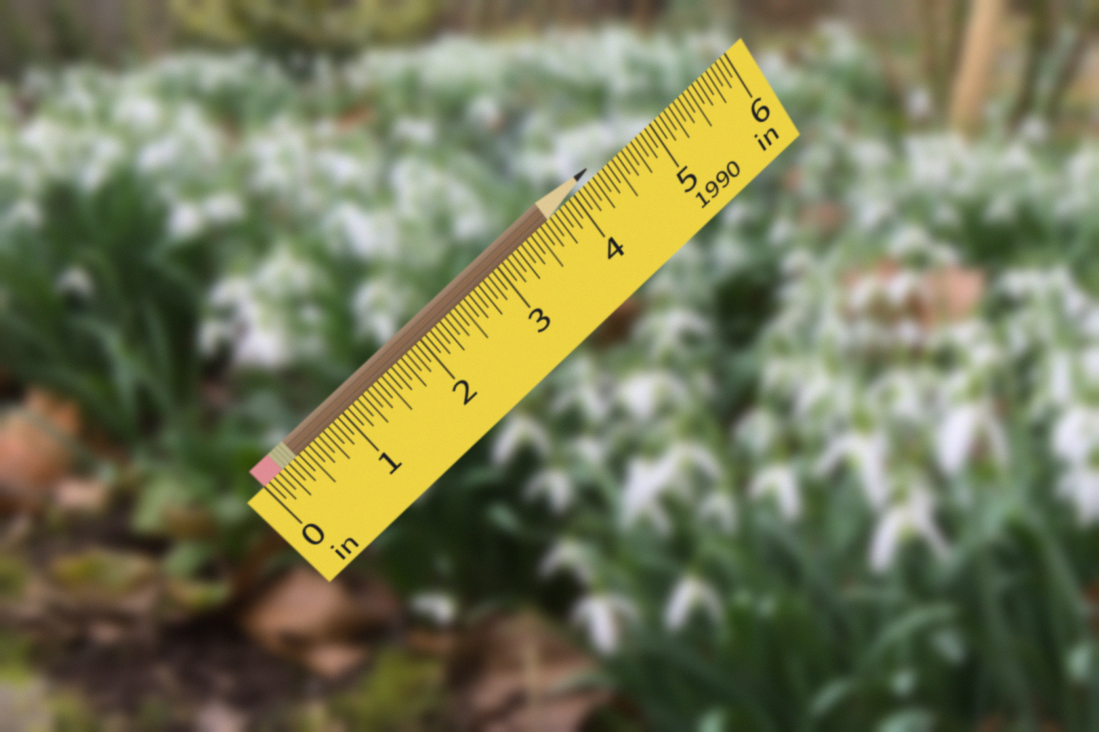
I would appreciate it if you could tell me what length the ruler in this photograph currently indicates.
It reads 4.25 in
